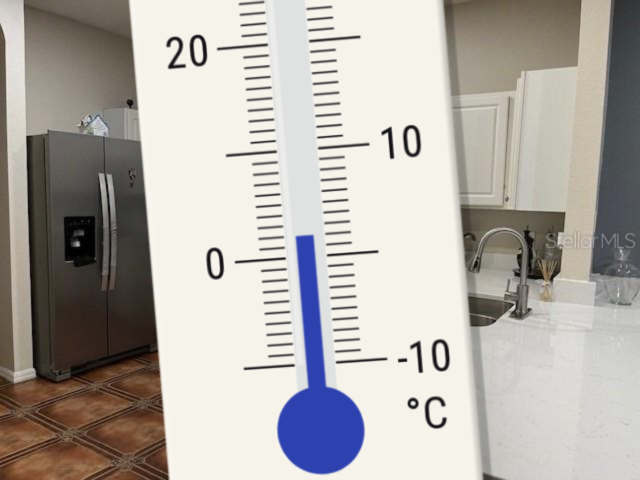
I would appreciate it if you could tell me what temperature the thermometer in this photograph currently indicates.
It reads 2 °C
